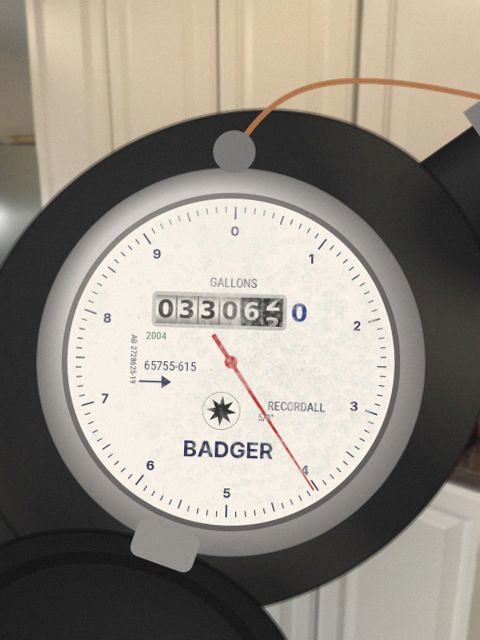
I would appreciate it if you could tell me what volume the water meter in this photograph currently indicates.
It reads 330624.0 gal
